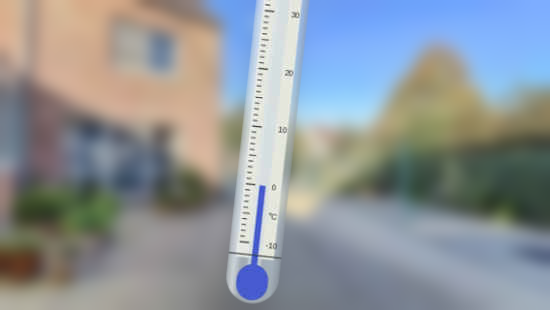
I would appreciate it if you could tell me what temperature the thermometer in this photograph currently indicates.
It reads 0 °C
